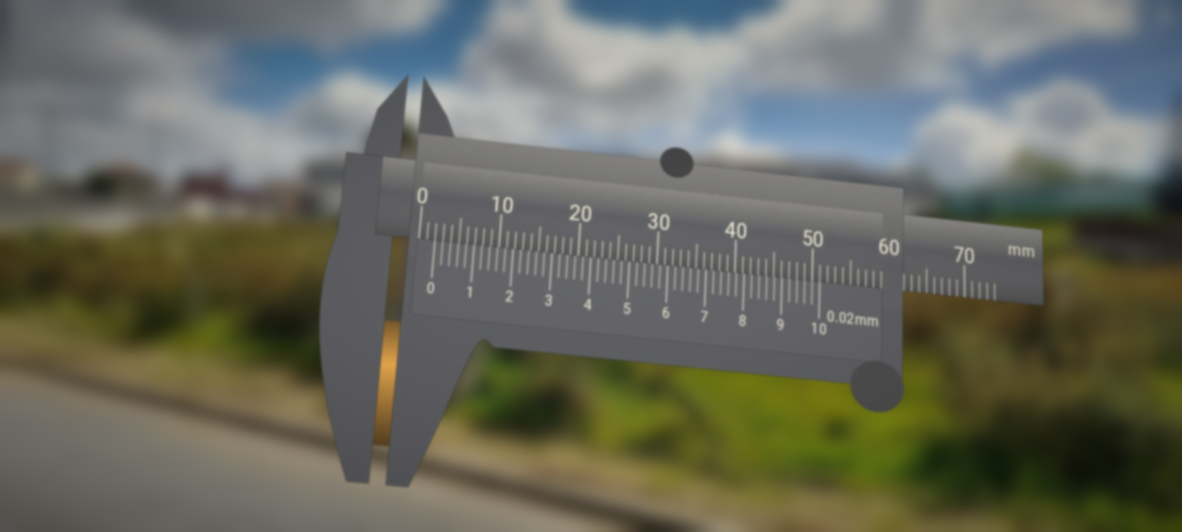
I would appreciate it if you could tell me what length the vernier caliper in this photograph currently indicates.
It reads 2.0 mm
